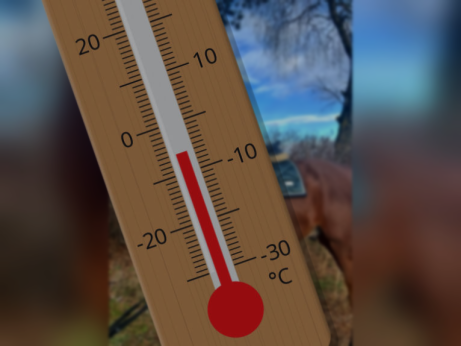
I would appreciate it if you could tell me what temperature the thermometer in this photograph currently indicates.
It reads -6 °C
